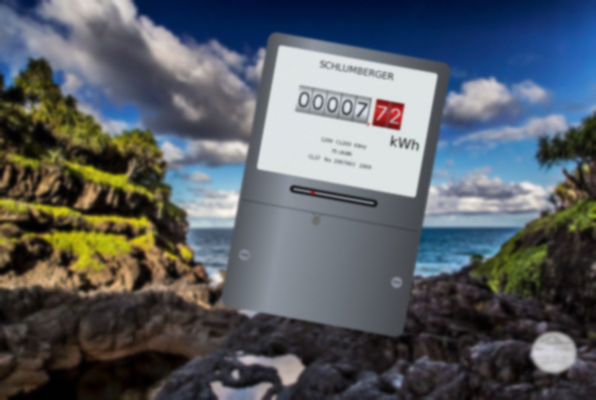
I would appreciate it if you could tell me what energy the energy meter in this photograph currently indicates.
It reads 7.72 kWh
